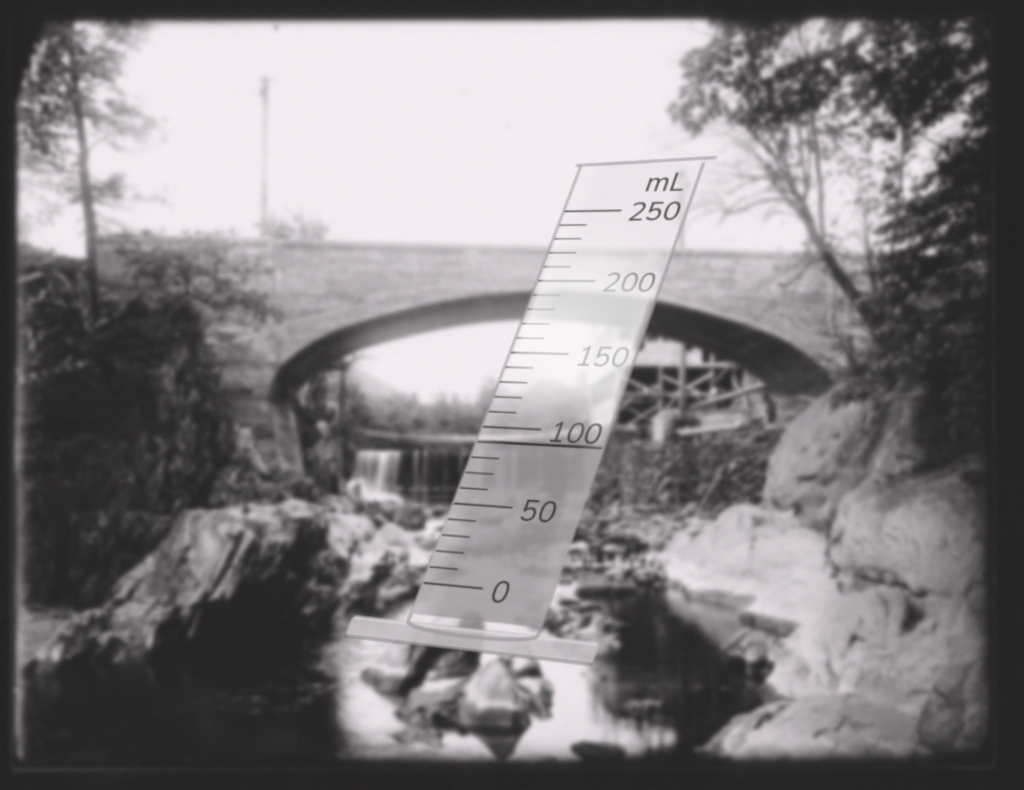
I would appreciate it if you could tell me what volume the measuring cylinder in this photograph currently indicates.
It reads 90 mL
